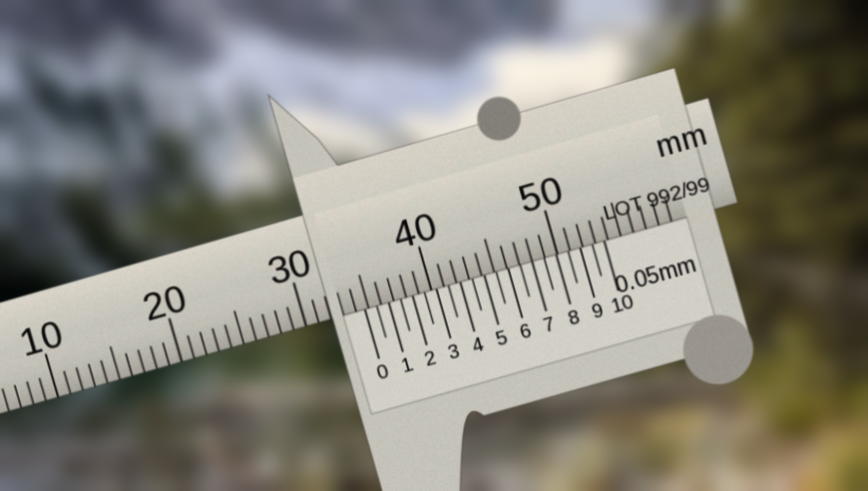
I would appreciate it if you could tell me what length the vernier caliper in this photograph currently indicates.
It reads 34.7 mm
